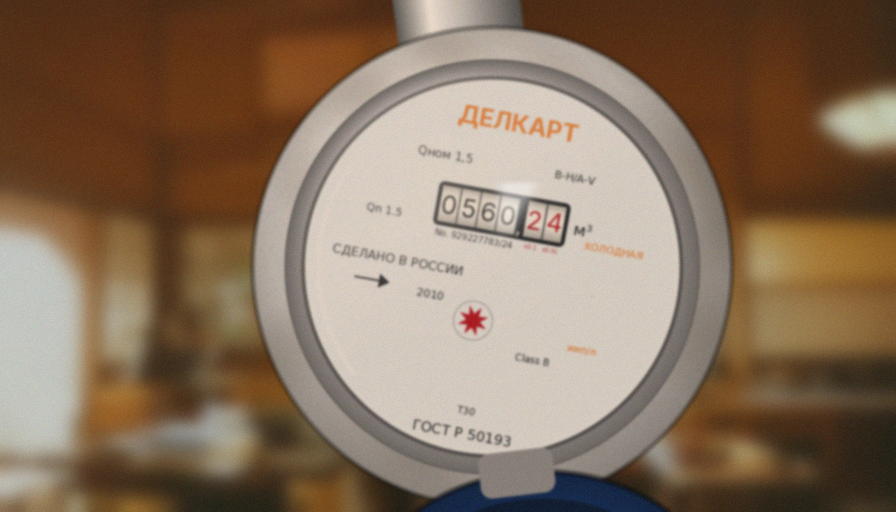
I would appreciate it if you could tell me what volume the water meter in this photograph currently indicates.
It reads 560.24 m³
